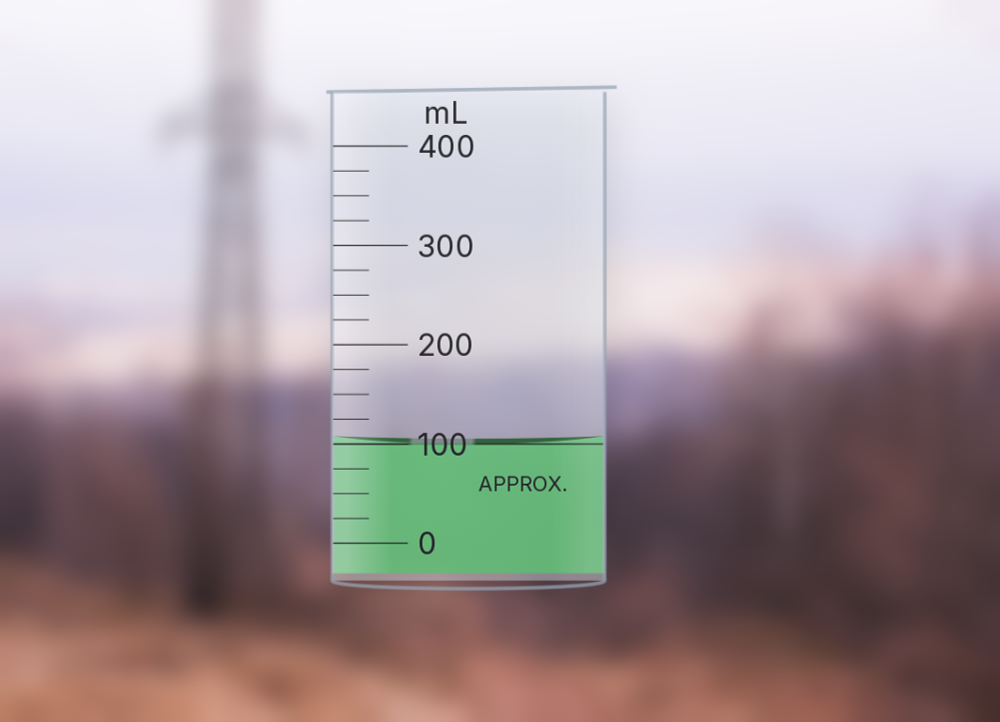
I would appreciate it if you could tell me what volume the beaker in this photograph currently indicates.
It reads 100 mL
